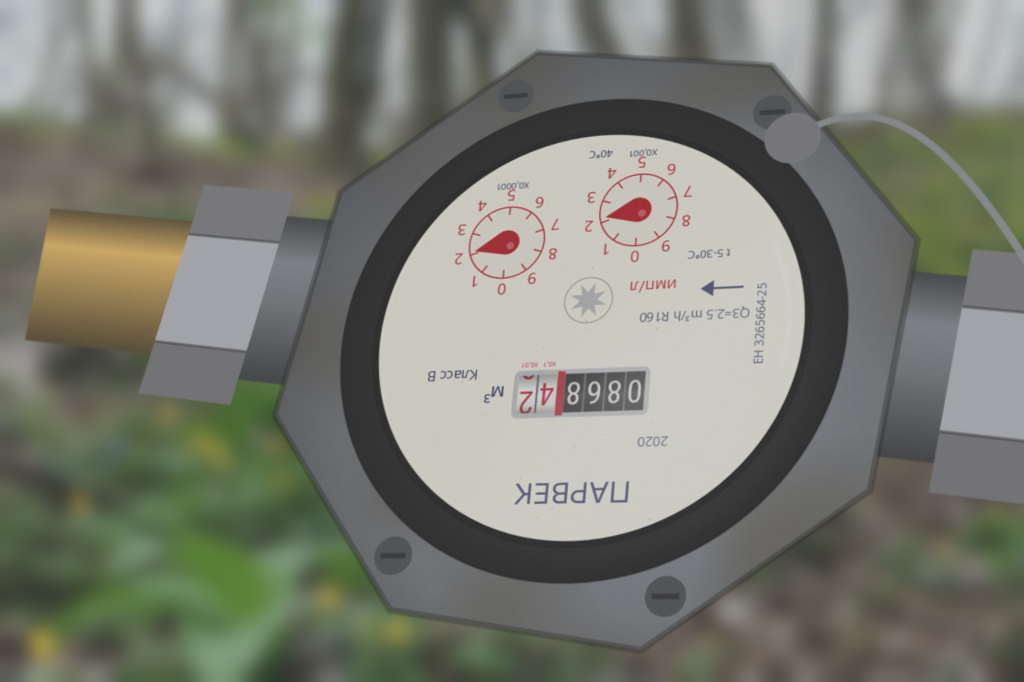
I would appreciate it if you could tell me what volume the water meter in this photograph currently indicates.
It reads 868.4222 m³
